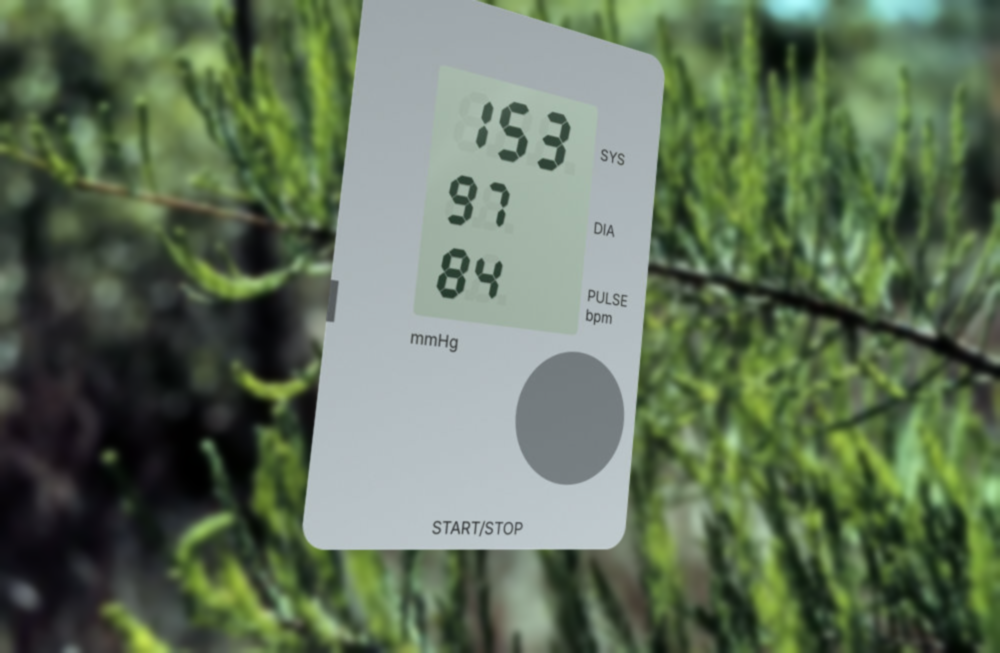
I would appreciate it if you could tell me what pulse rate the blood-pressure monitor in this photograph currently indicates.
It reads 84 bpm
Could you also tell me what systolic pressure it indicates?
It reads 153 mmHg
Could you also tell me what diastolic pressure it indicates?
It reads 97 mmHg
